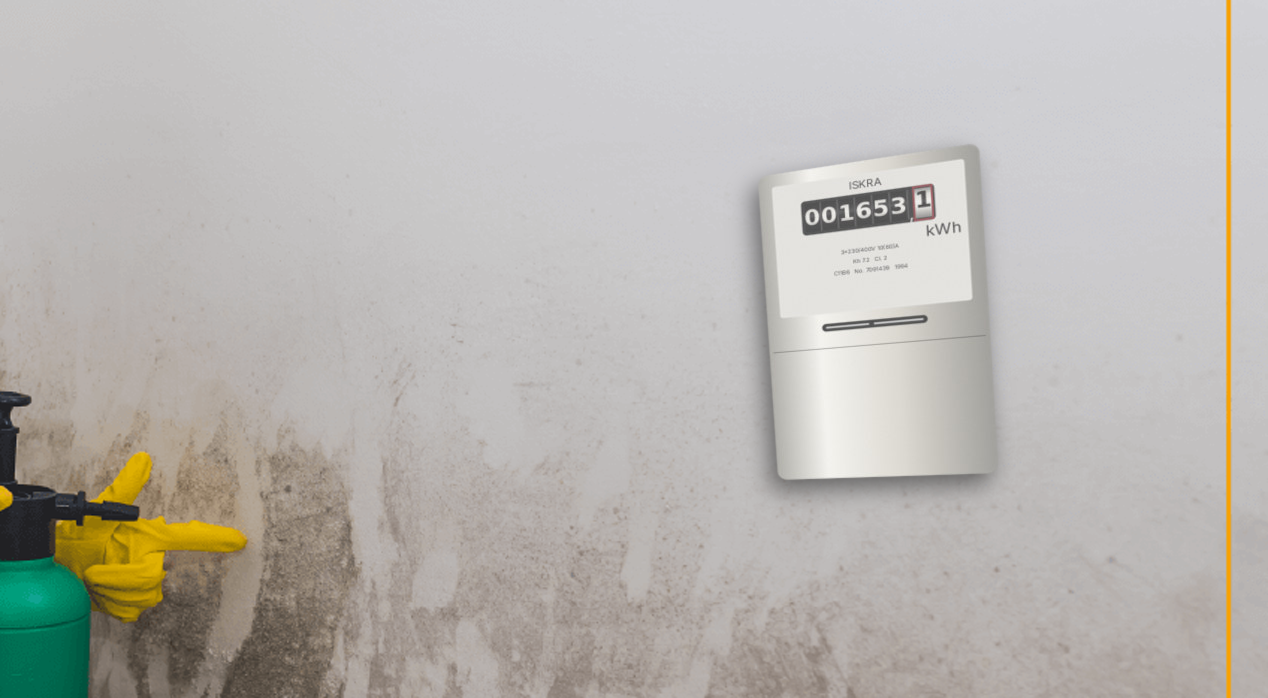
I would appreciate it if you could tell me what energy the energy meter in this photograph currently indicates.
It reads 1653.1 kWh
